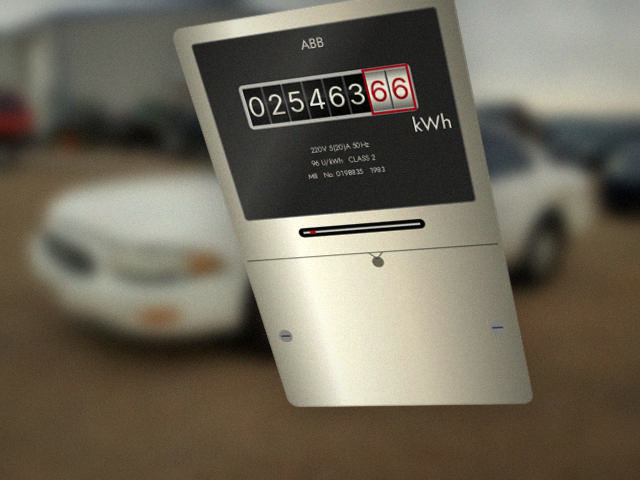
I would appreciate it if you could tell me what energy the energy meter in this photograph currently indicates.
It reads 25463.66 kWh
